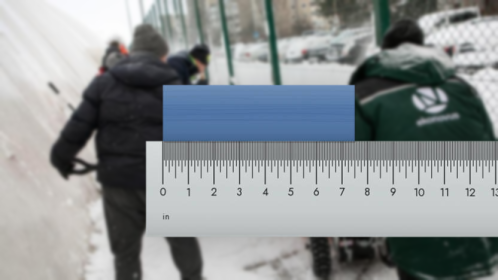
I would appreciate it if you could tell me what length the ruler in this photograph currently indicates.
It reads 7.5 in
